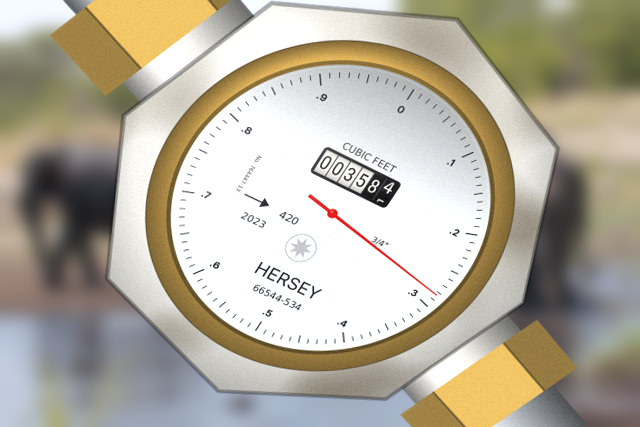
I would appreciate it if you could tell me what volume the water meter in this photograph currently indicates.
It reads 3584.28 ft³
